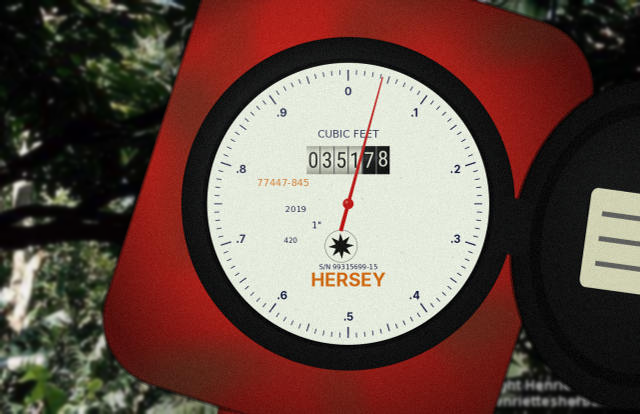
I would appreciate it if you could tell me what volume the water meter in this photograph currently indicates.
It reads 35178.04 ft³
